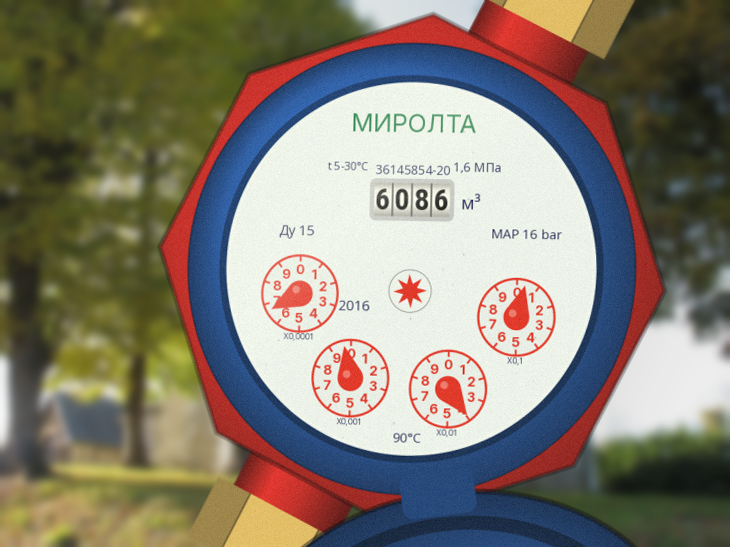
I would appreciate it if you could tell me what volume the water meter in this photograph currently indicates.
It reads 6086.0396 m³
